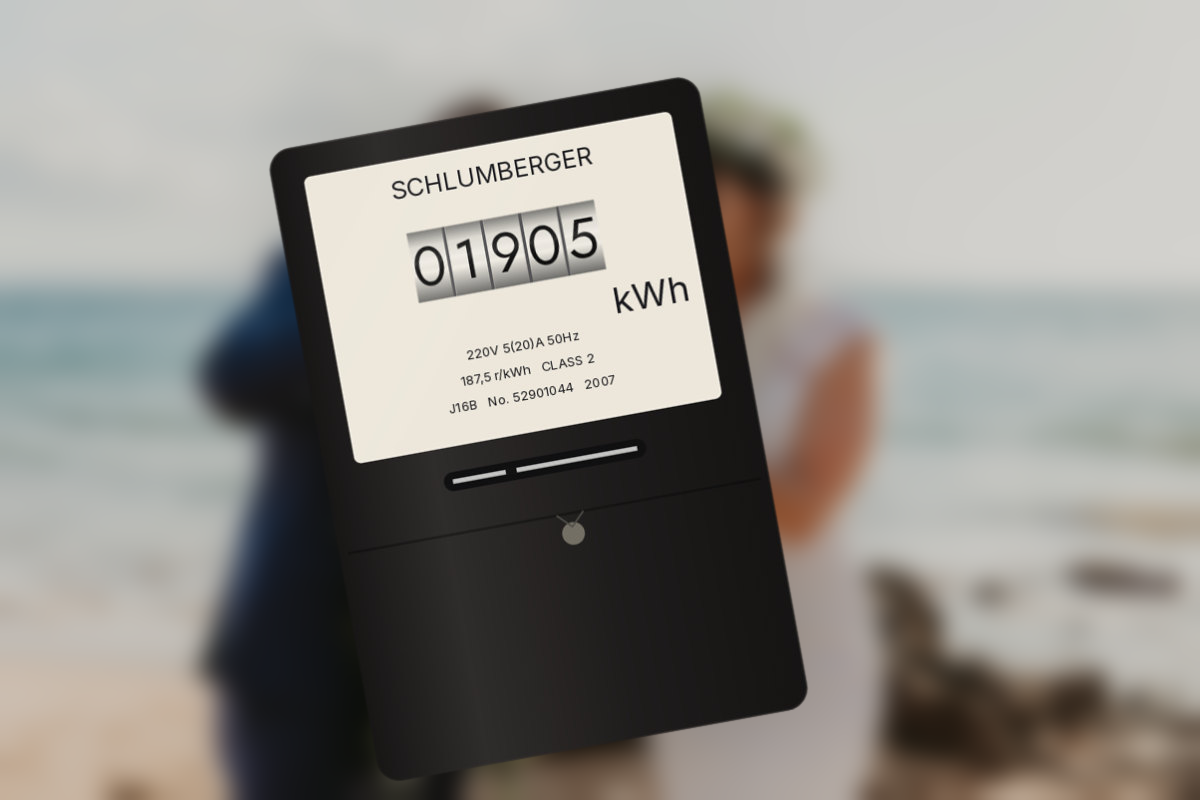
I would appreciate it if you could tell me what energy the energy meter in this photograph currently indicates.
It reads 1905 kWh
